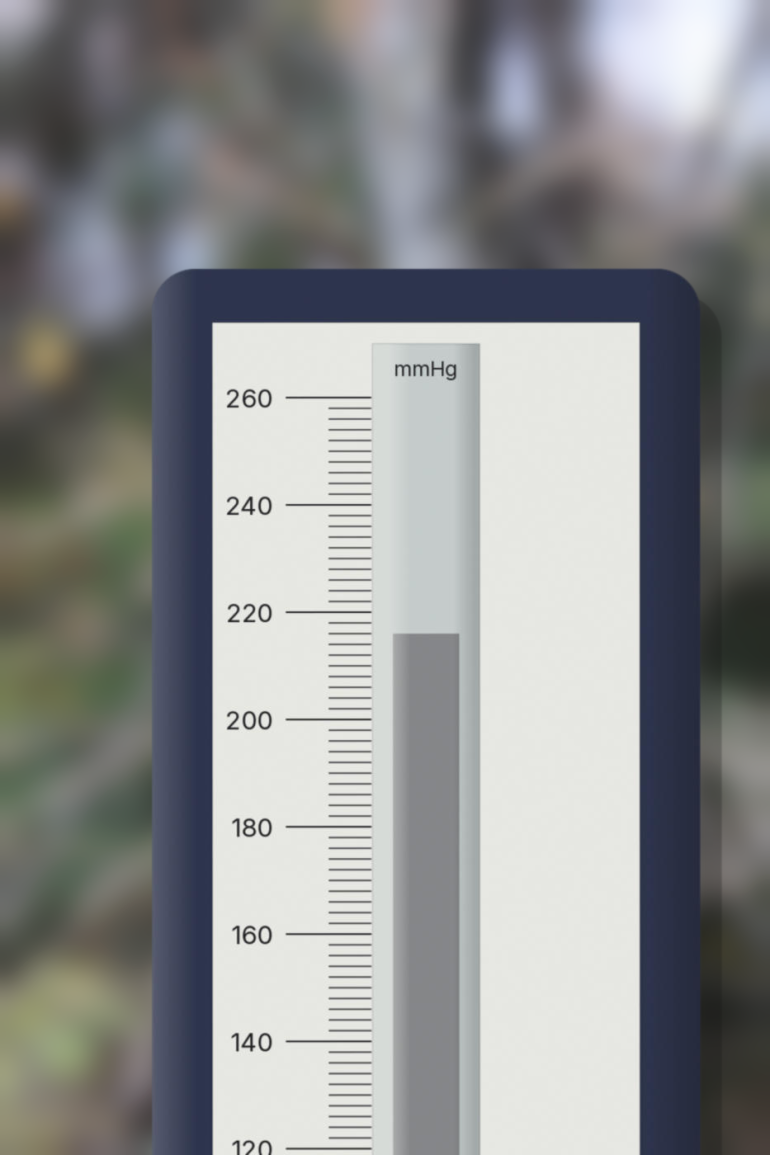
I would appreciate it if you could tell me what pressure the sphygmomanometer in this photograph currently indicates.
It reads 216 mmHg
